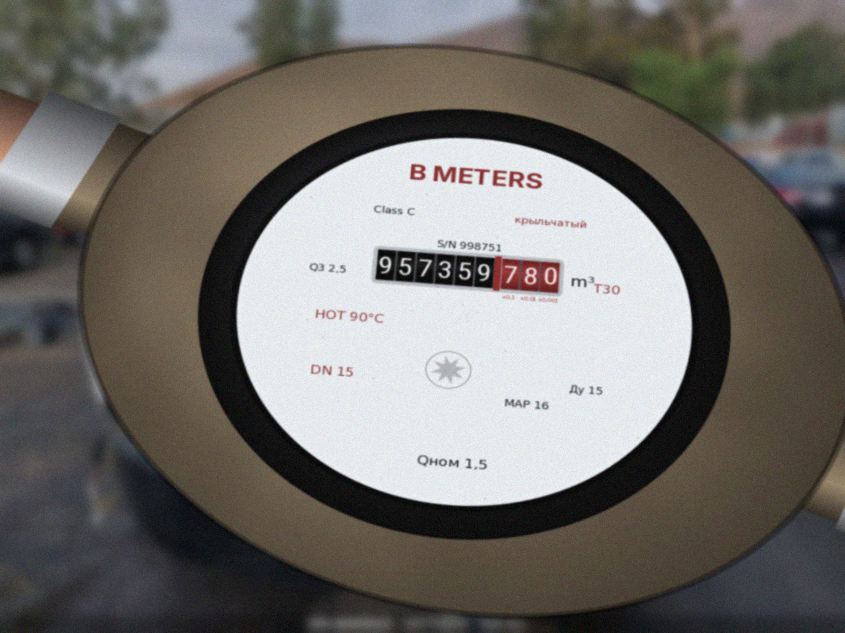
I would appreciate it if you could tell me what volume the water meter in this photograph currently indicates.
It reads 957359.780 m³
